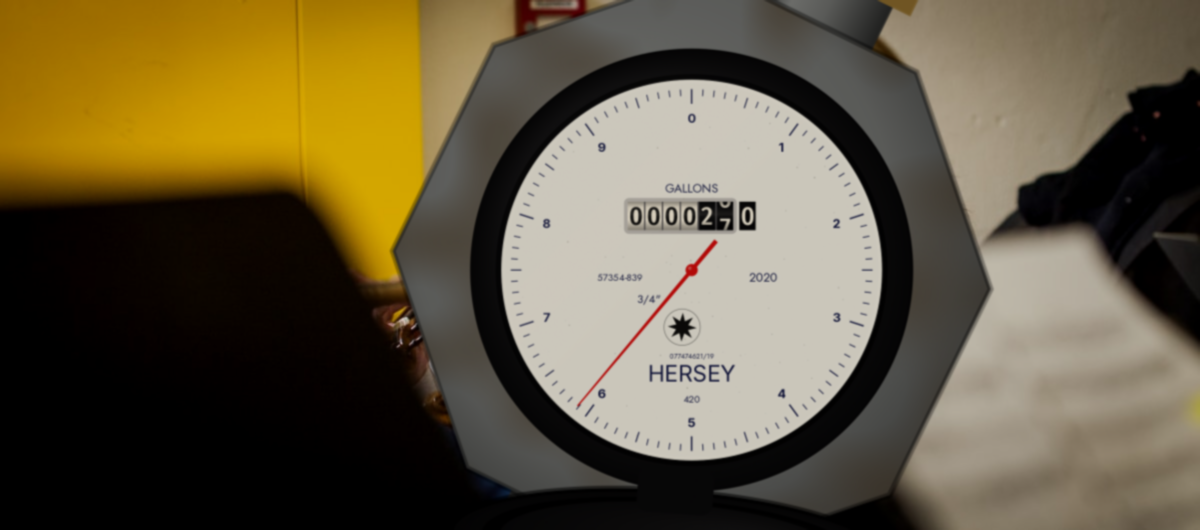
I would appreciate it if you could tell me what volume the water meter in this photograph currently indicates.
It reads 266.1 gal
